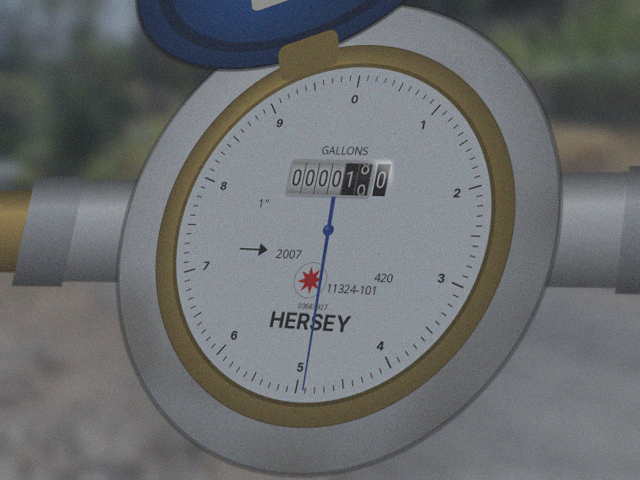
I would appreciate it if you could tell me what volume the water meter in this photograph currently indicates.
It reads 184.9 gal
